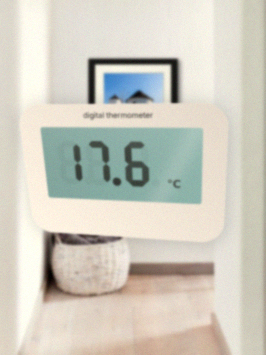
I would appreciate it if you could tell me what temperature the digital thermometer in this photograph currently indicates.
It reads 17.6 °C
